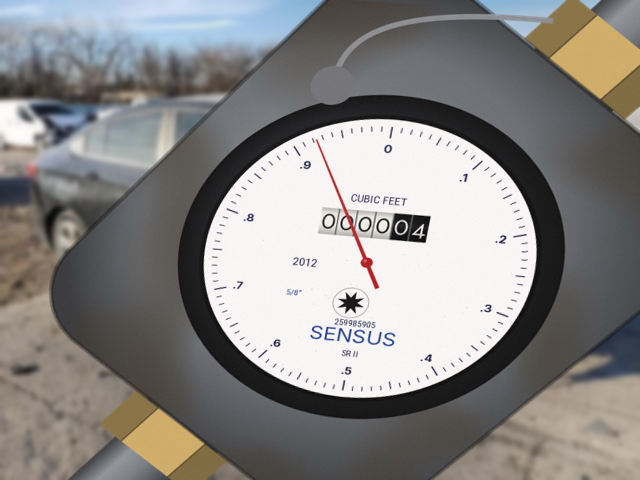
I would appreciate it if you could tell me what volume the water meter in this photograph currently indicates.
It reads 3.92 ft³
